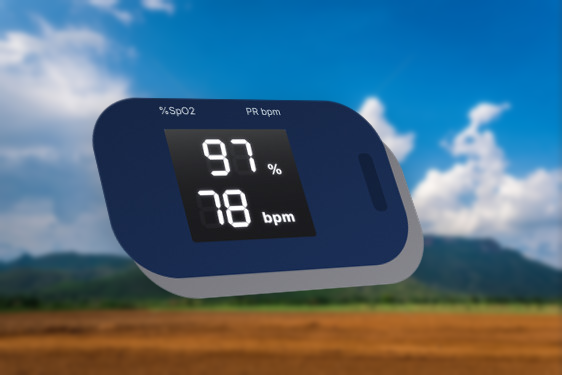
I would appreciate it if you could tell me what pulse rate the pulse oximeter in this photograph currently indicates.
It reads 78 bpm
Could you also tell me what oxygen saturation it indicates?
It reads 97 %
